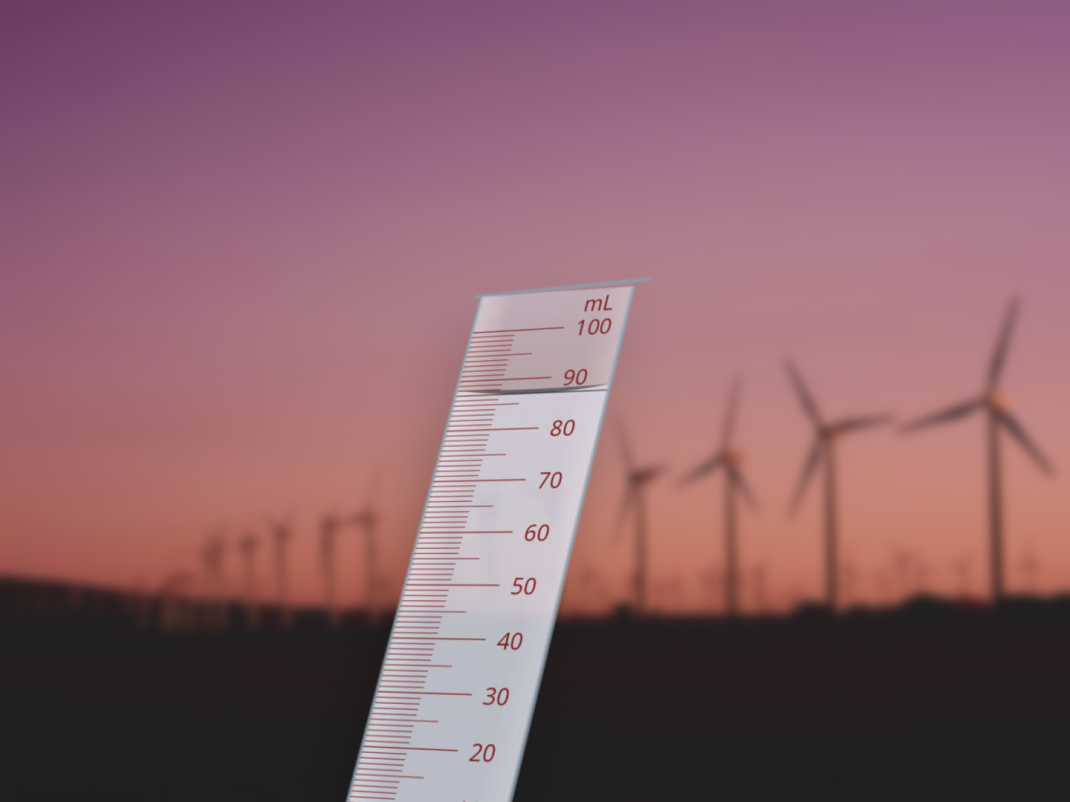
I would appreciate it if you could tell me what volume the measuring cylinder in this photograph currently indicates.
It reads 87 mL
